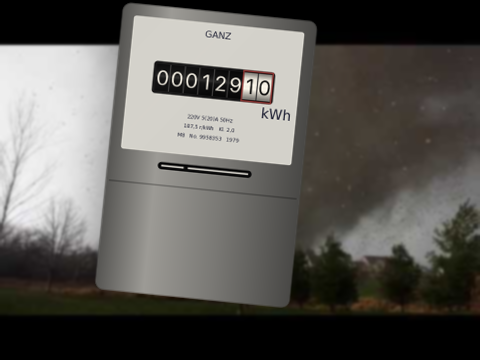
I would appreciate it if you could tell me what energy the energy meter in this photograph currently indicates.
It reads 129.10 kWh
